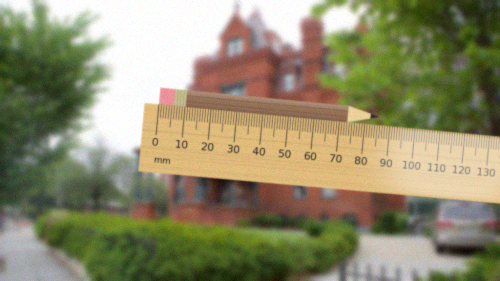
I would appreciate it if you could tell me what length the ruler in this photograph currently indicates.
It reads 85 mm
